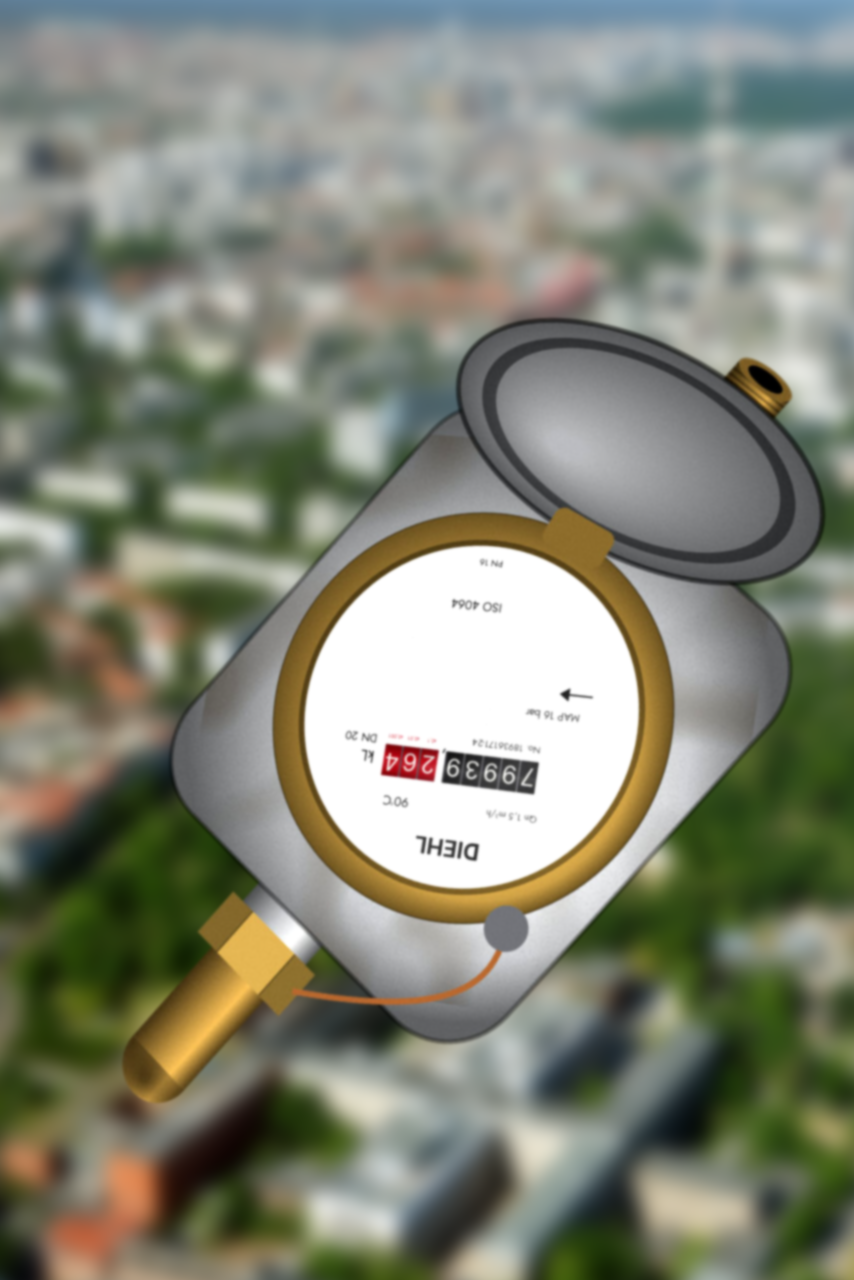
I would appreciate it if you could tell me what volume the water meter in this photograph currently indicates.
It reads 79939.264 kL
